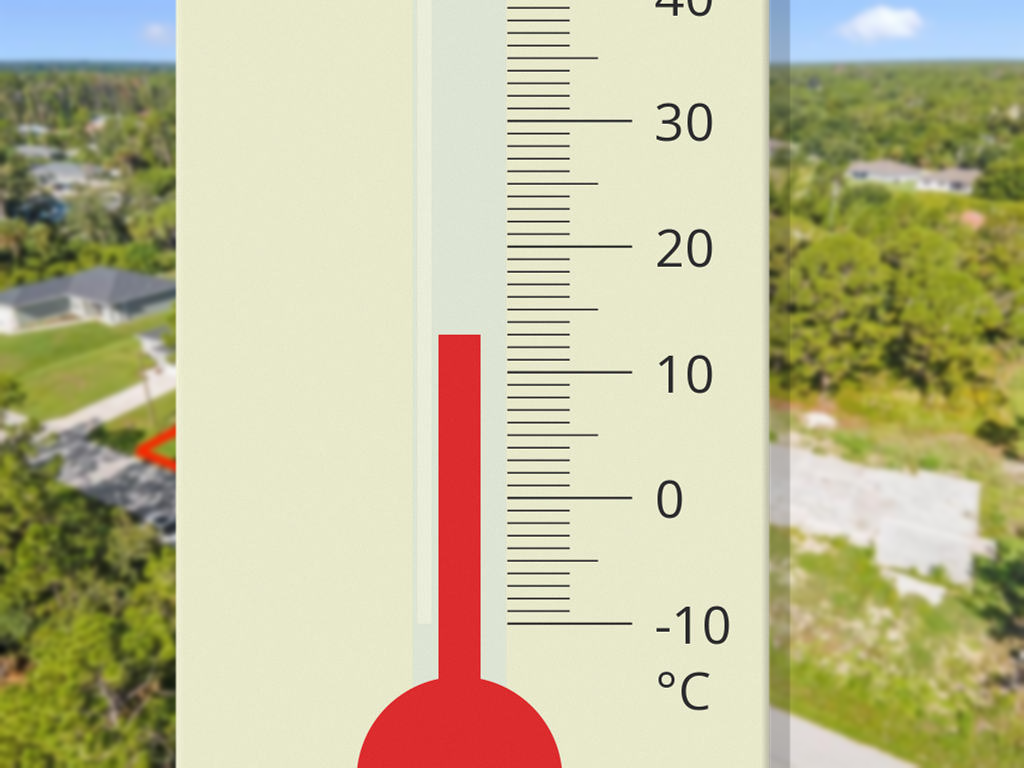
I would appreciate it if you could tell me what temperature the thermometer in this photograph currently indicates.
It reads 13 °C
